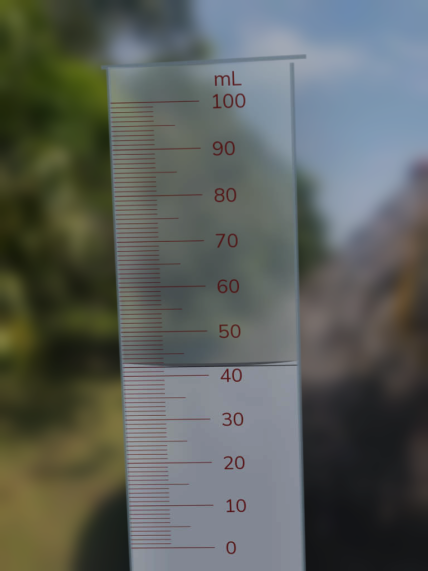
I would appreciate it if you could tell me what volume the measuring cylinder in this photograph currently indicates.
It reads 42 mL
